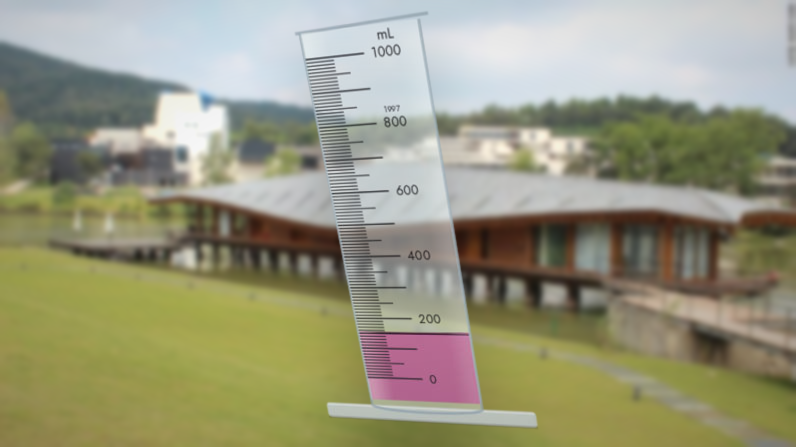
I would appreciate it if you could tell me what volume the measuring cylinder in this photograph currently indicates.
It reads 150 mL
